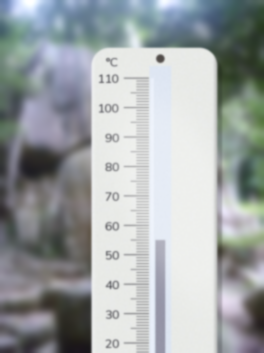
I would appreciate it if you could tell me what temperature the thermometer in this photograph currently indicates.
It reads 55 °C
